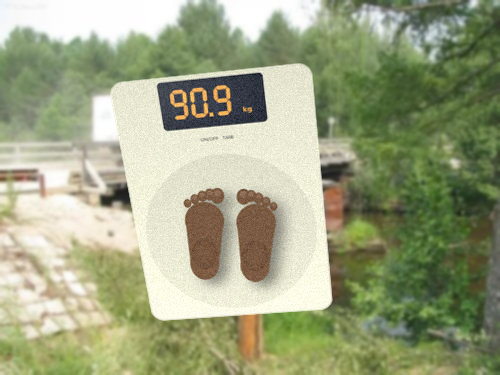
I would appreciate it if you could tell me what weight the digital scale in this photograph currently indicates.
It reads 90.9 kg
